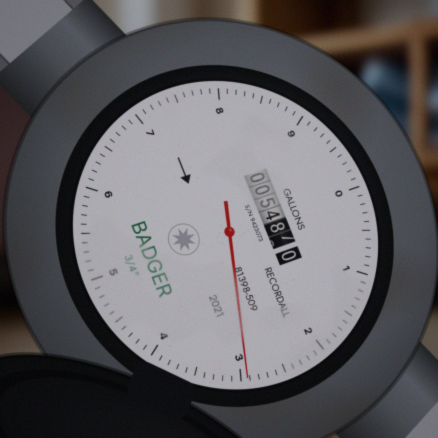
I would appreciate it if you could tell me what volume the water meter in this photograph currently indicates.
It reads 54872.9 gal
